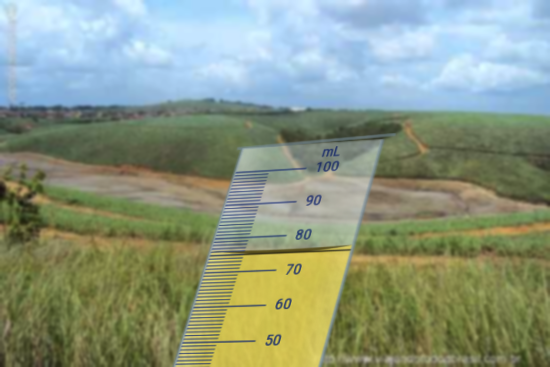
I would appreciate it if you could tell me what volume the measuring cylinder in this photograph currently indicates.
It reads 75 mL
